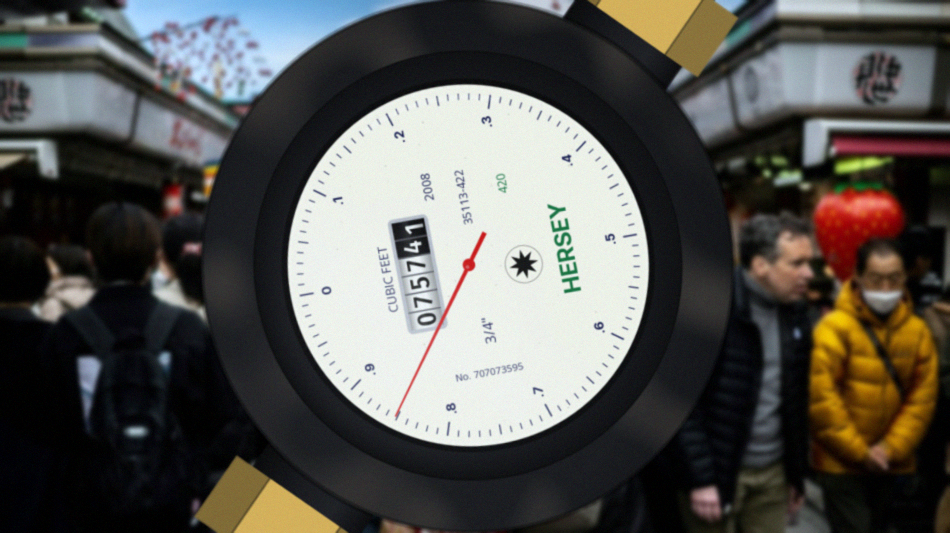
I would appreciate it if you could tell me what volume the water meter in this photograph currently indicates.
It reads 75740.85 ft³
